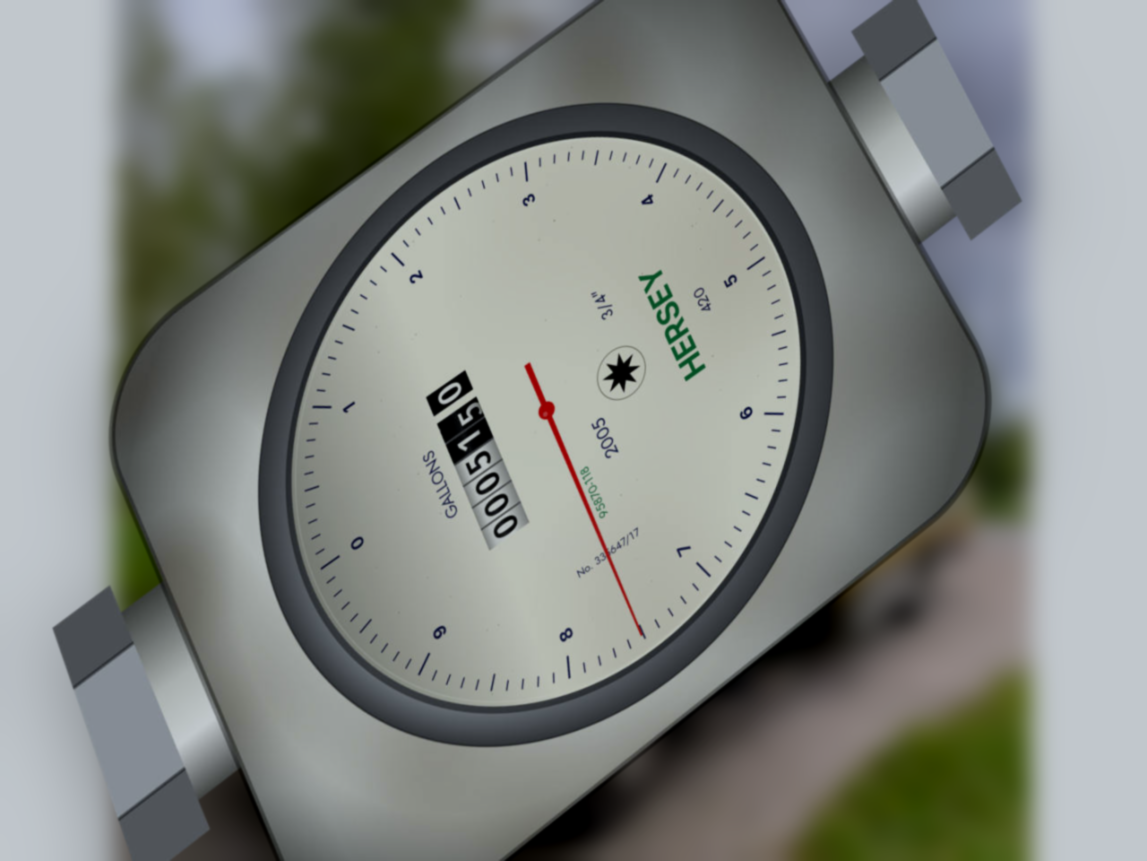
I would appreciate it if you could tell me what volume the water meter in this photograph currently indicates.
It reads 5147.5 gal
